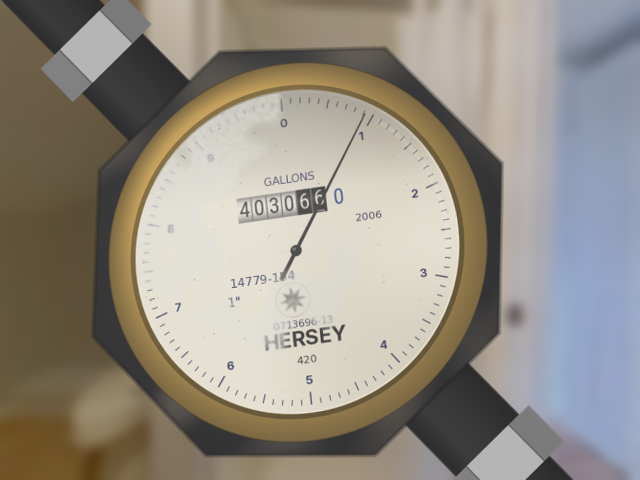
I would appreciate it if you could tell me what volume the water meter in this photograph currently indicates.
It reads 4030660.9 gal
